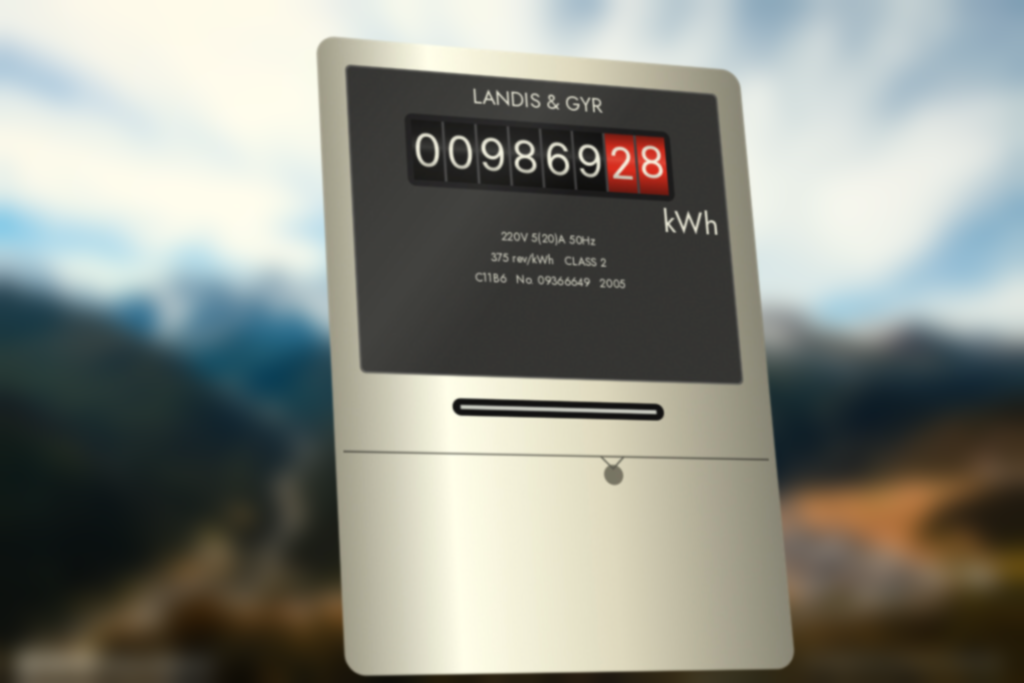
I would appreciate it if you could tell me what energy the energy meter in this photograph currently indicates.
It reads 9869.28 kWh
